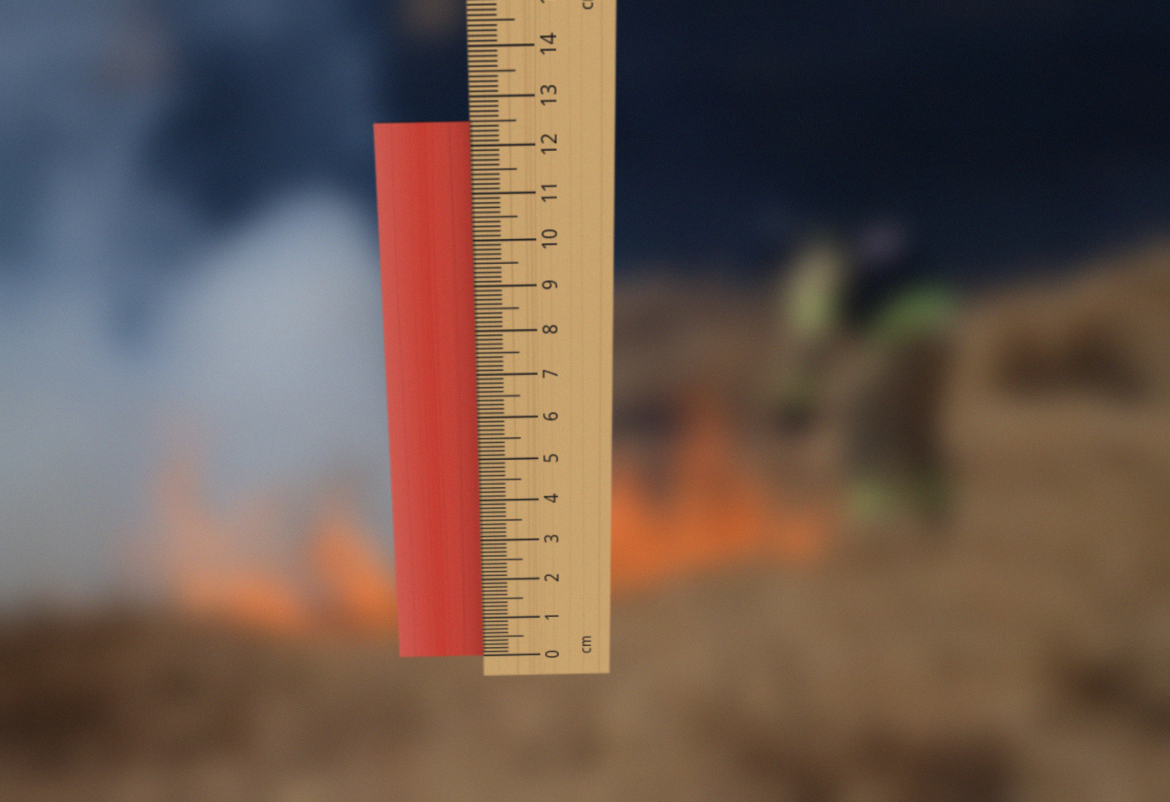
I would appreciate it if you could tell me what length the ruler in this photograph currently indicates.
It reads 12.5 cm
